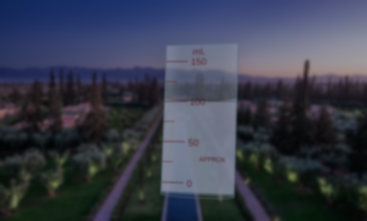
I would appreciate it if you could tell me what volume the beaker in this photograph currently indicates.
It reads 100 mL
